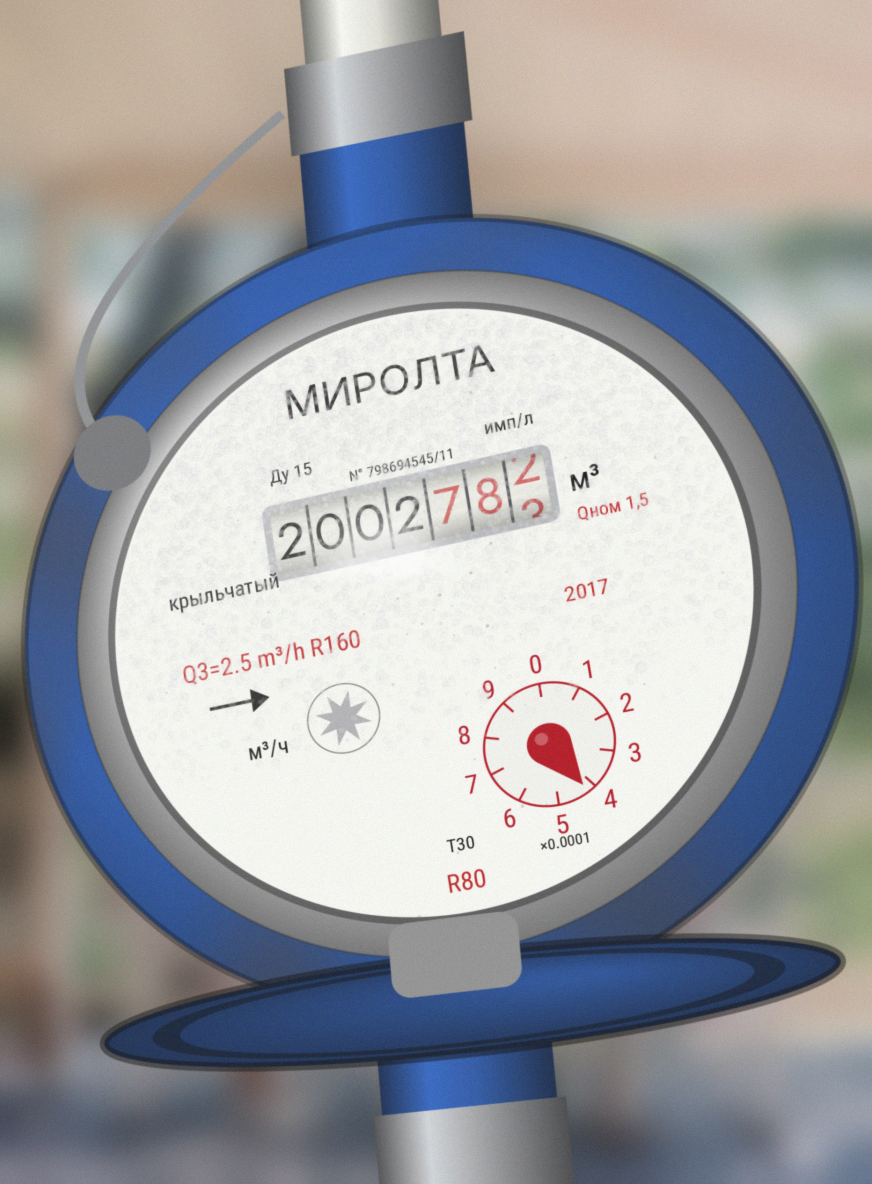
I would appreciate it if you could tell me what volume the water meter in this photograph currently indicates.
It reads 2002.7824 m³
